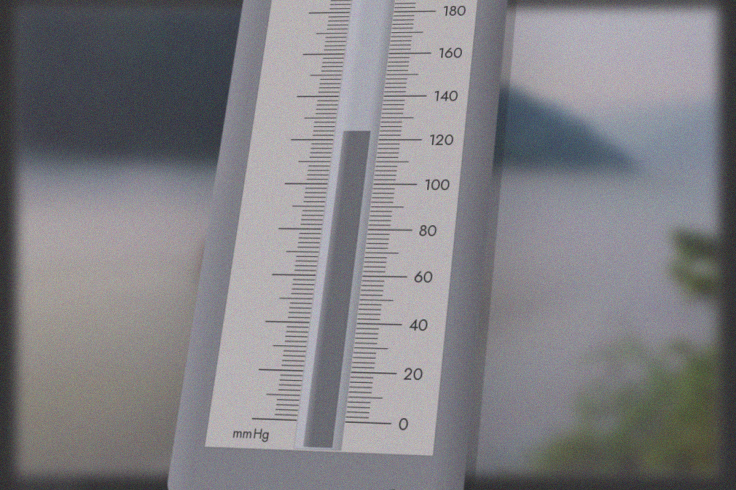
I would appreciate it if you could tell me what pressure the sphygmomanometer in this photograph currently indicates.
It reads 124 mmHg
